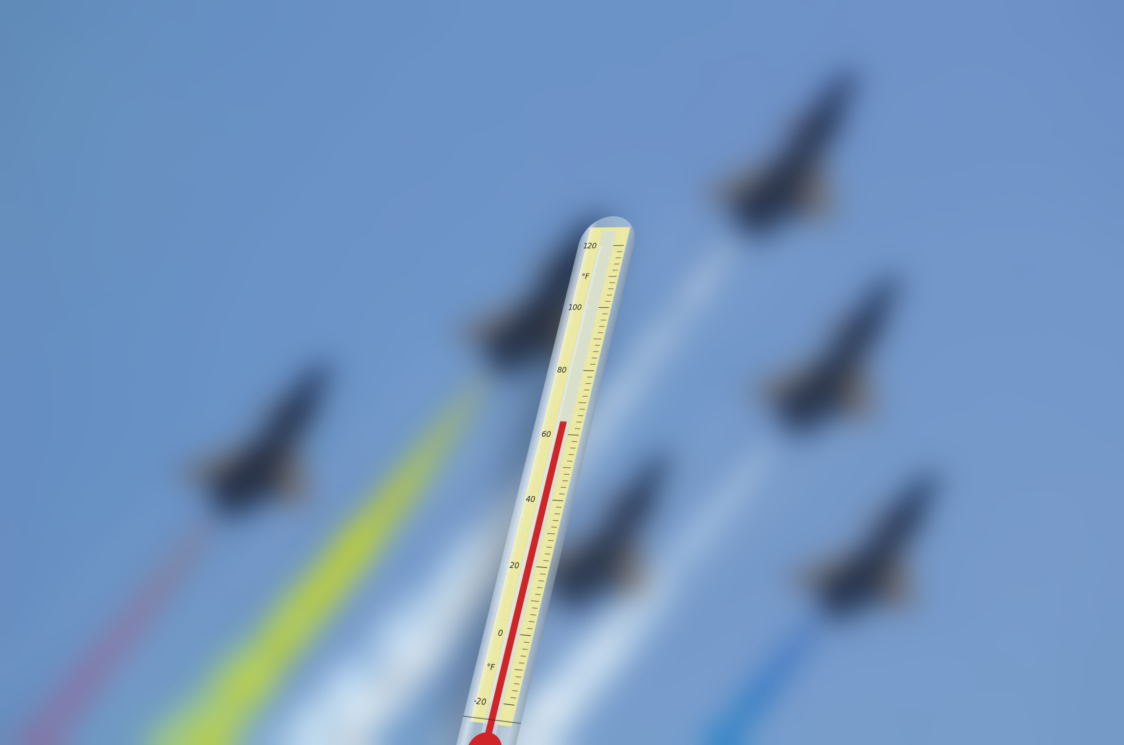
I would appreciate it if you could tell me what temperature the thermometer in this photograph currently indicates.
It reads 64 °F
